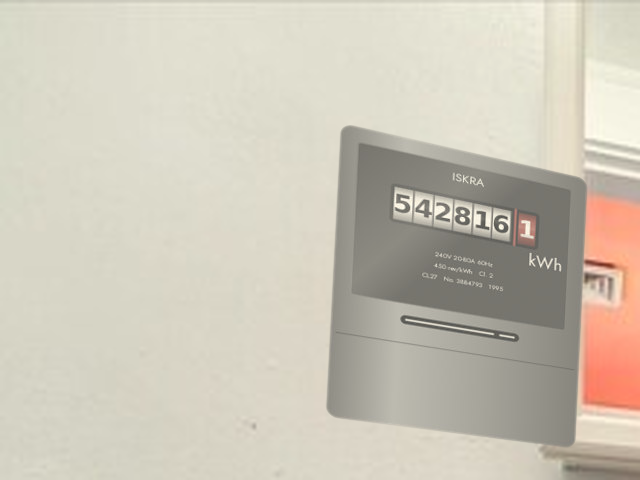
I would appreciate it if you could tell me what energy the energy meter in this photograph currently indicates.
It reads 542816.1 kWh
